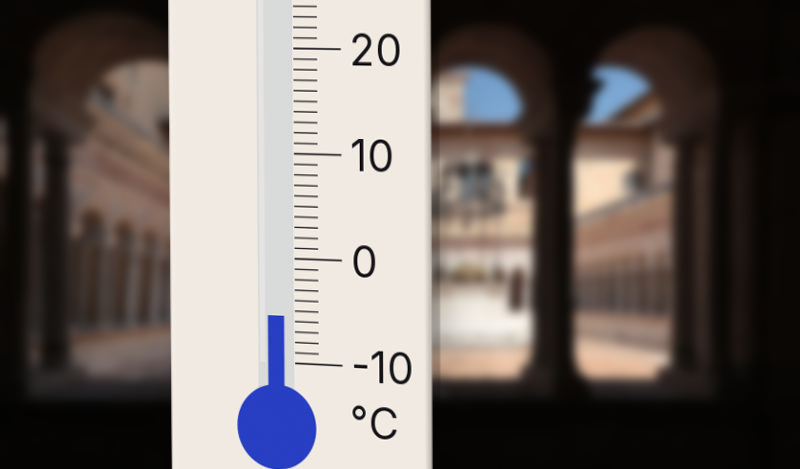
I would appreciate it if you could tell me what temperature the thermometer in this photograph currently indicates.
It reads -5.5 °C
